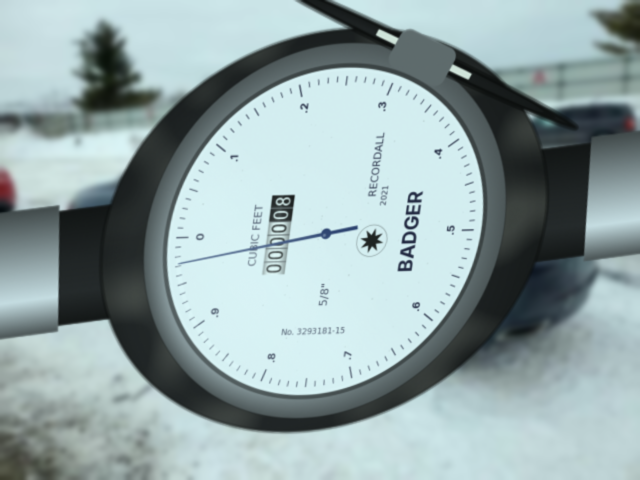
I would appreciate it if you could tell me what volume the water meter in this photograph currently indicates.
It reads 7.97 ft³
